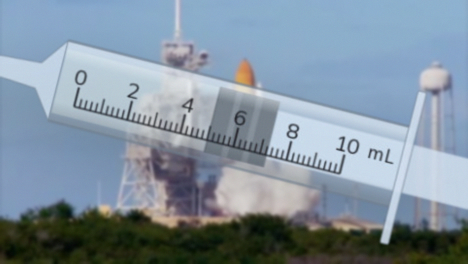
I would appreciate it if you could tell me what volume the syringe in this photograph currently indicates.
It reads 5 mL
